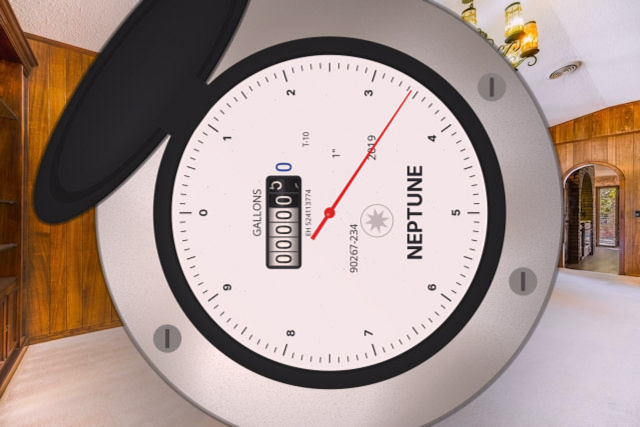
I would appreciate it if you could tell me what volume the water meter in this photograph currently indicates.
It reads 53.4 gal
